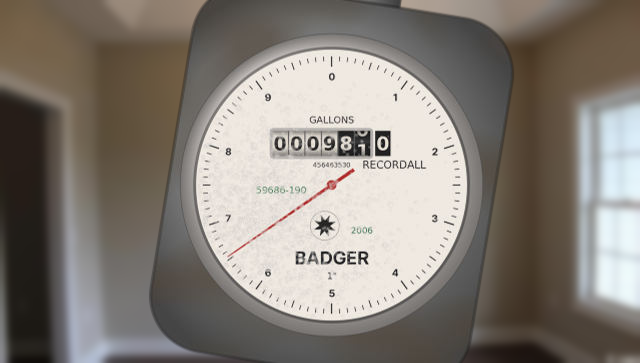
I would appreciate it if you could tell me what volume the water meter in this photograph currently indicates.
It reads 9806.5 gal
